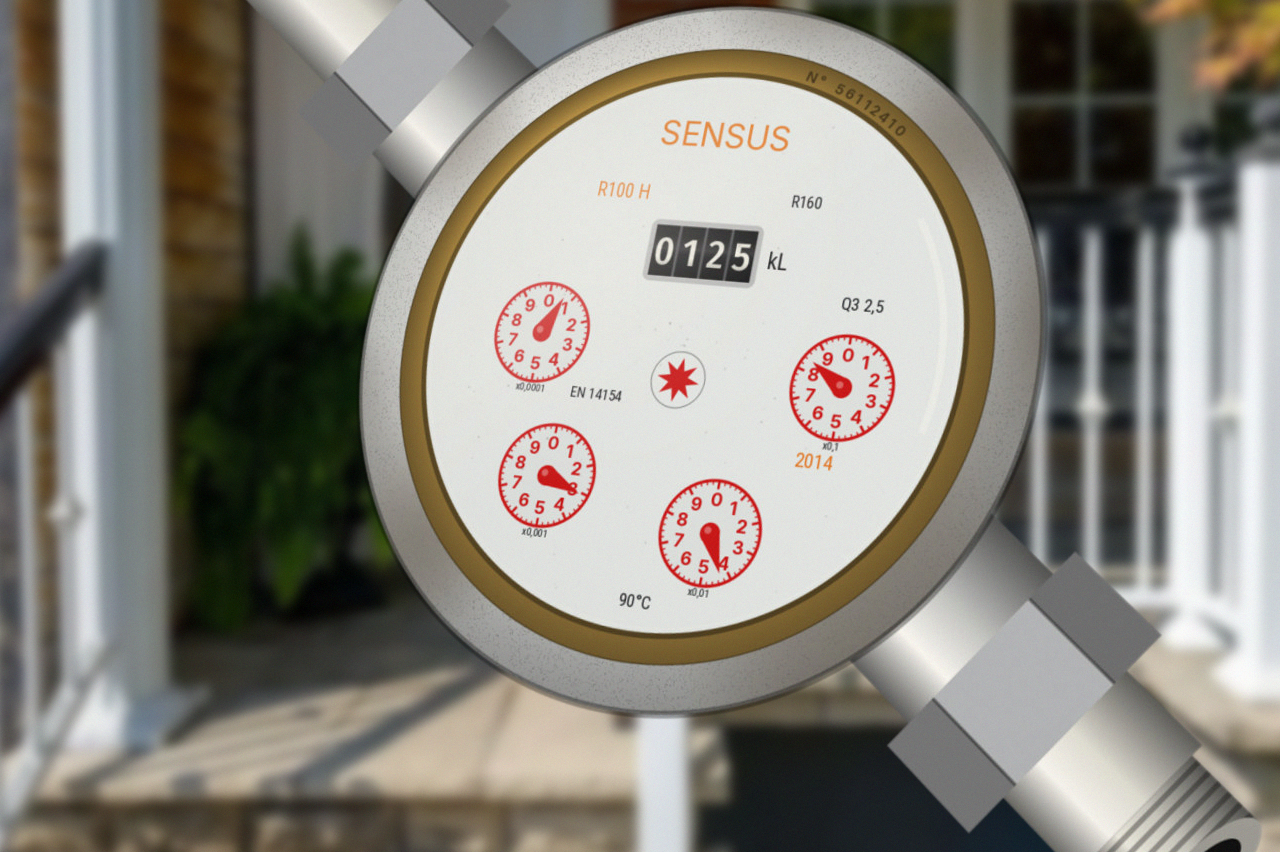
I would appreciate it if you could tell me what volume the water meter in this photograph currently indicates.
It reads 125.8430 kL
